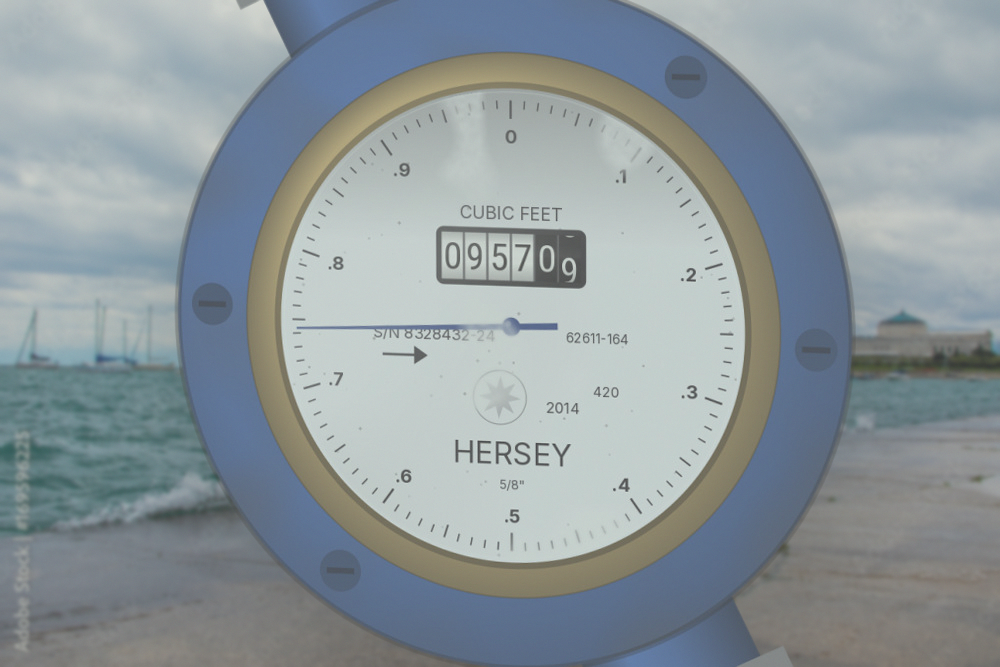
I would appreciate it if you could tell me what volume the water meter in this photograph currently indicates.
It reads 95708.74 ft³
